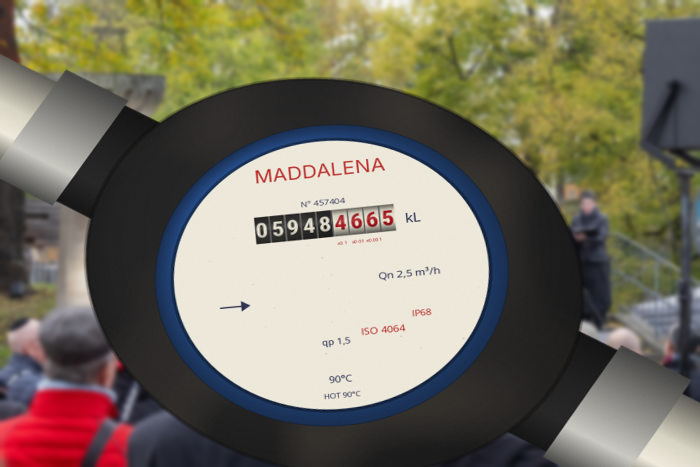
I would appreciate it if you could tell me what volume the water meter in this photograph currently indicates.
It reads 5948.4665 kL
